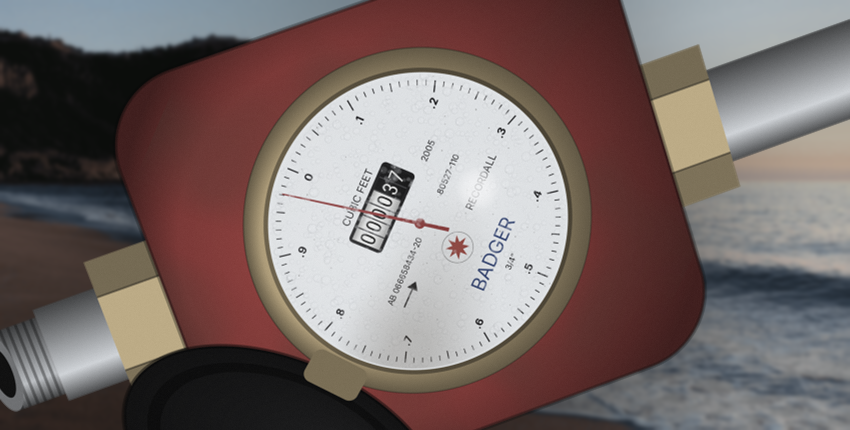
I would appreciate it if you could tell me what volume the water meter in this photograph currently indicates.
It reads 36.97 ft³
